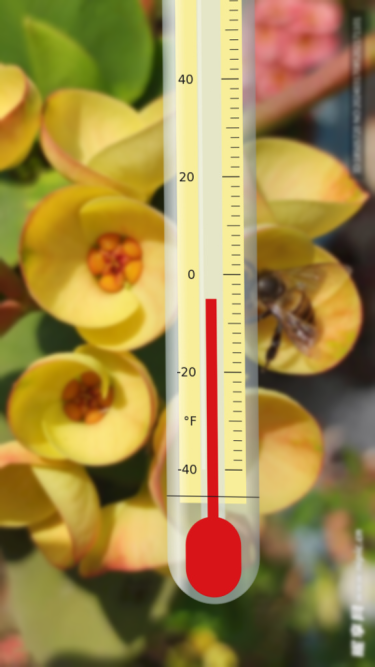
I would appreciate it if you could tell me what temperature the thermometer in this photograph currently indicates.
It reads -5 °F
